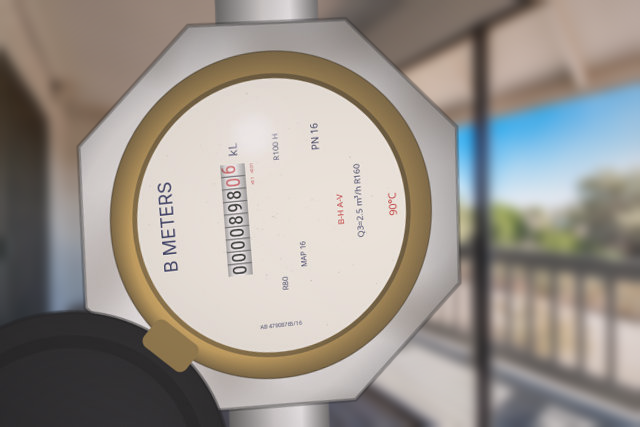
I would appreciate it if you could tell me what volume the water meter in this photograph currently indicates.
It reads 898.06 kL
